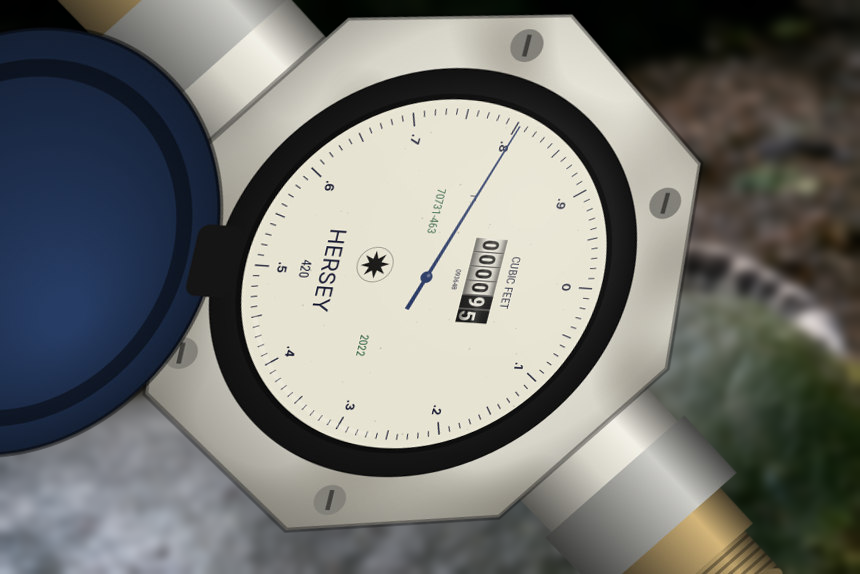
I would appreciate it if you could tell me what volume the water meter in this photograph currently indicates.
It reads 94.80 ft³
